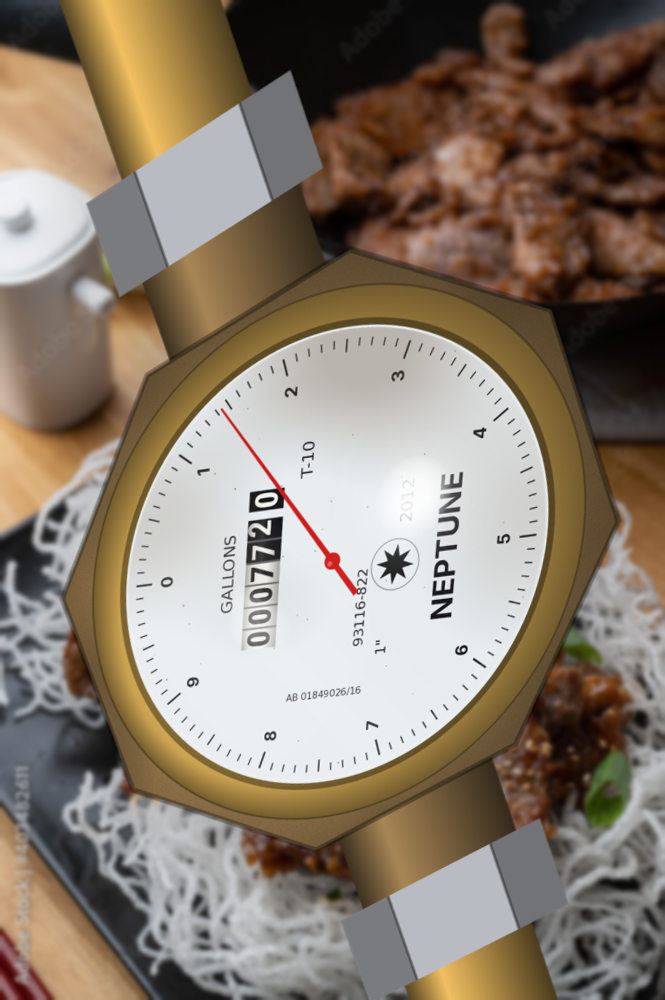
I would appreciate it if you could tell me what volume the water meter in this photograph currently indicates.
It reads 7721.4 gal
